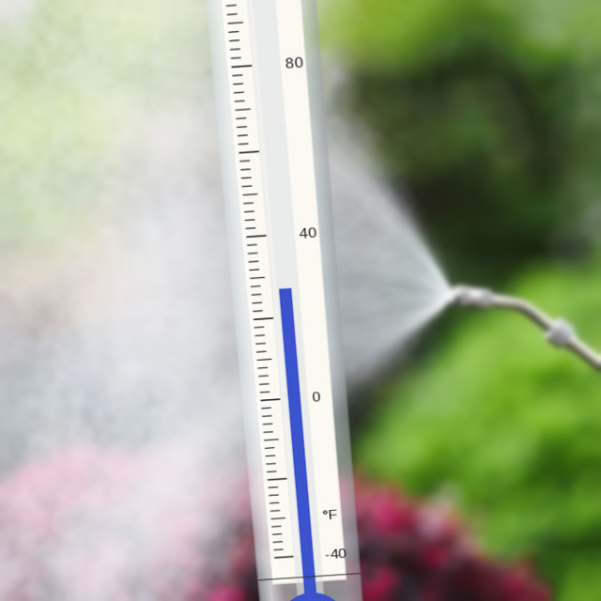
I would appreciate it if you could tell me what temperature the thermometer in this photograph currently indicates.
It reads 27 °F
